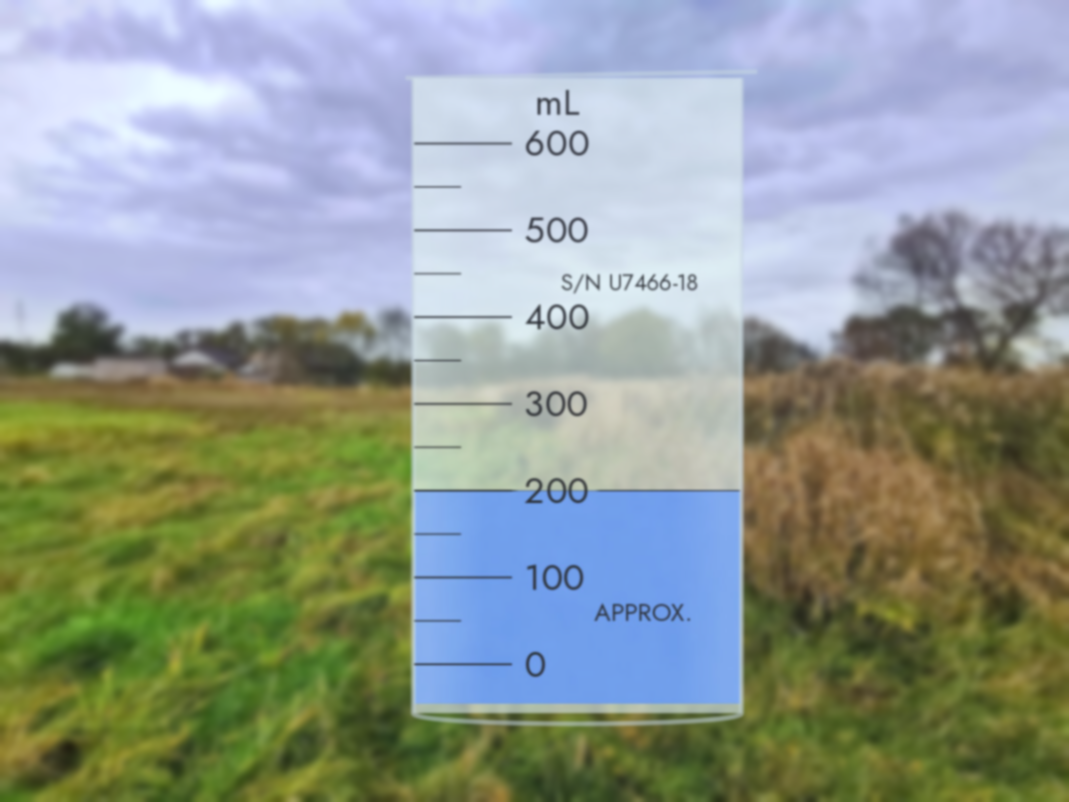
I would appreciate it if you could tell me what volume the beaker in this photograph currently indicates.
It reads 200 mL
